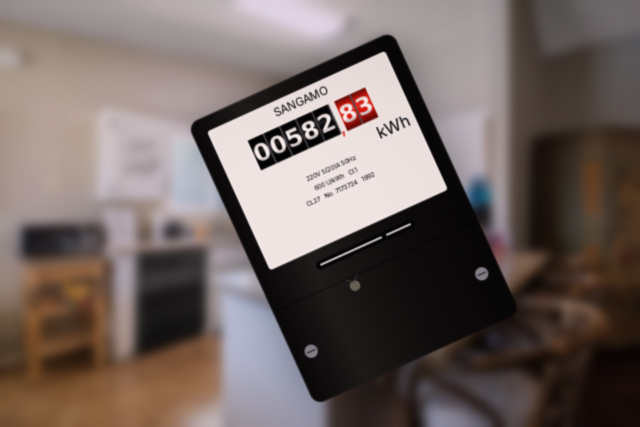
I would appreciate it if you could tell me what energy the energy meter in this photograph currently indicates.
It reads 582.83 kWh
